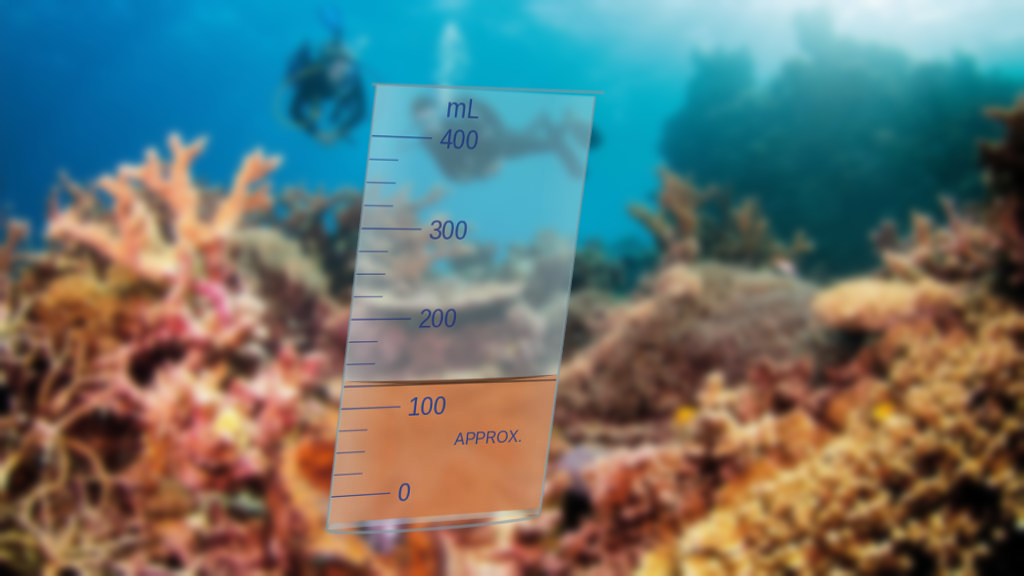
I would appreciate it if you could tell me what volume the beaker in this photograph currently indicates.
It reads 125 mL
